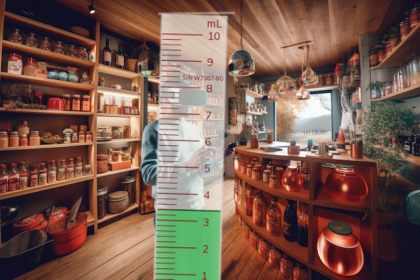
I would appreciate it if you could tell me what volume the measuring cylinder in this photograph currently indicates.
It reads 3.4 mL
